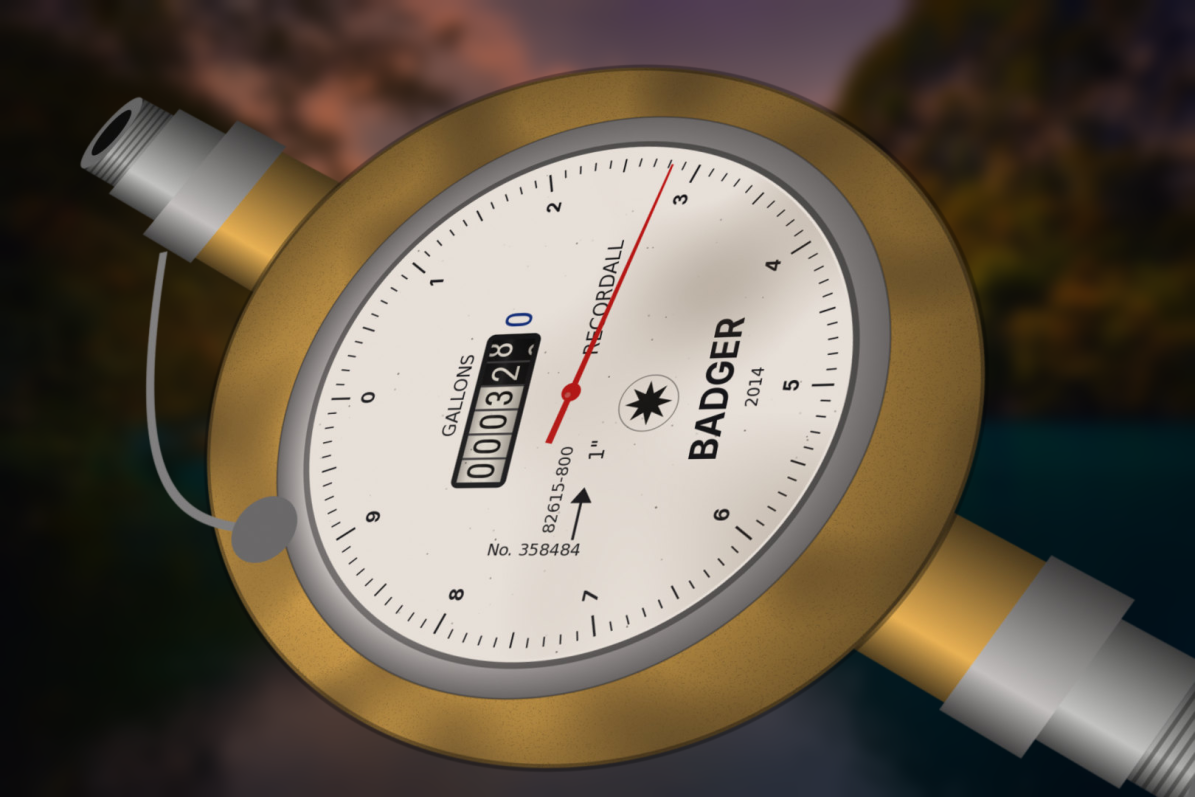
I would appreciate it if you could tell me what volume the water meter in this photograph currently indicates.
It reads 3282.8 gal
